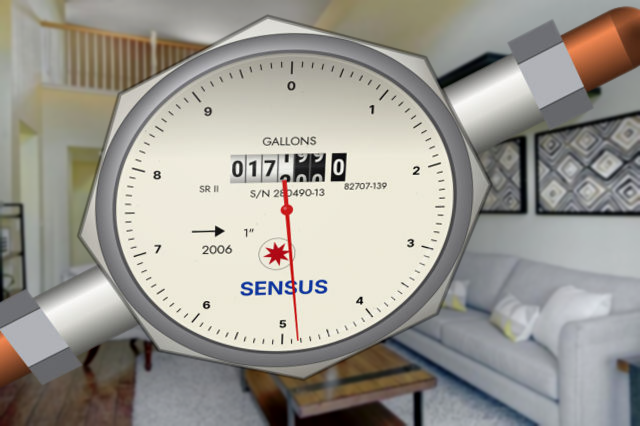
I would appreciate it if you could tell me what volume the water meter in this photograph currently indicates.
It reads 171994.8 gal
